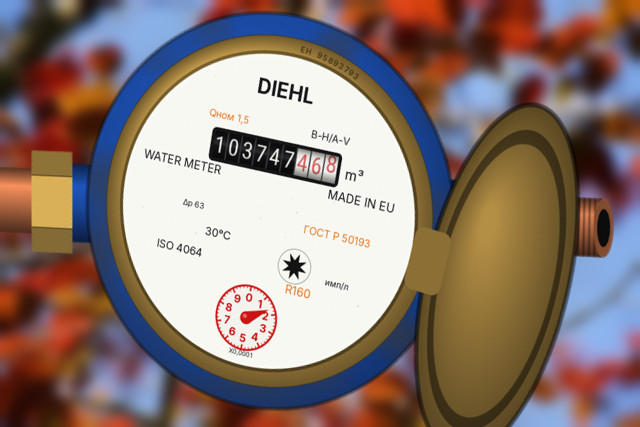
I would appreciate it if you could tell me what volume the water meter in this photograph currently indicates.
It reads 103747.4681 m³
